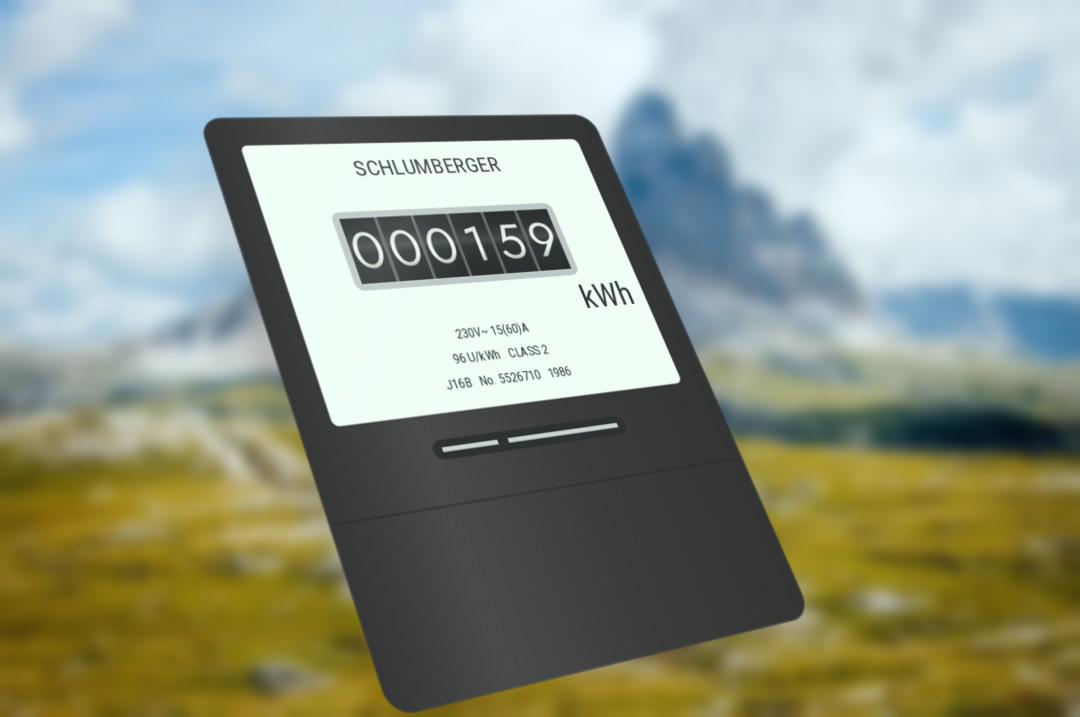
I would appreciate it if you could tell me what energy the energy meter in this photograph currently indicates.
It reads 159 kWh
